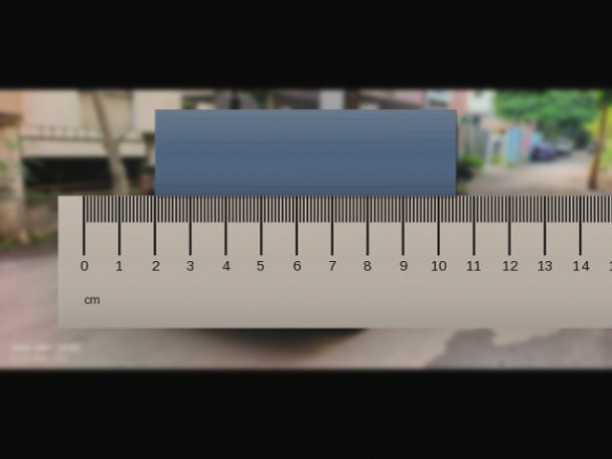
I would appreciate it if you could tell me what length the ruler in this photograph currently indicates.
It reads 8.5 cm
